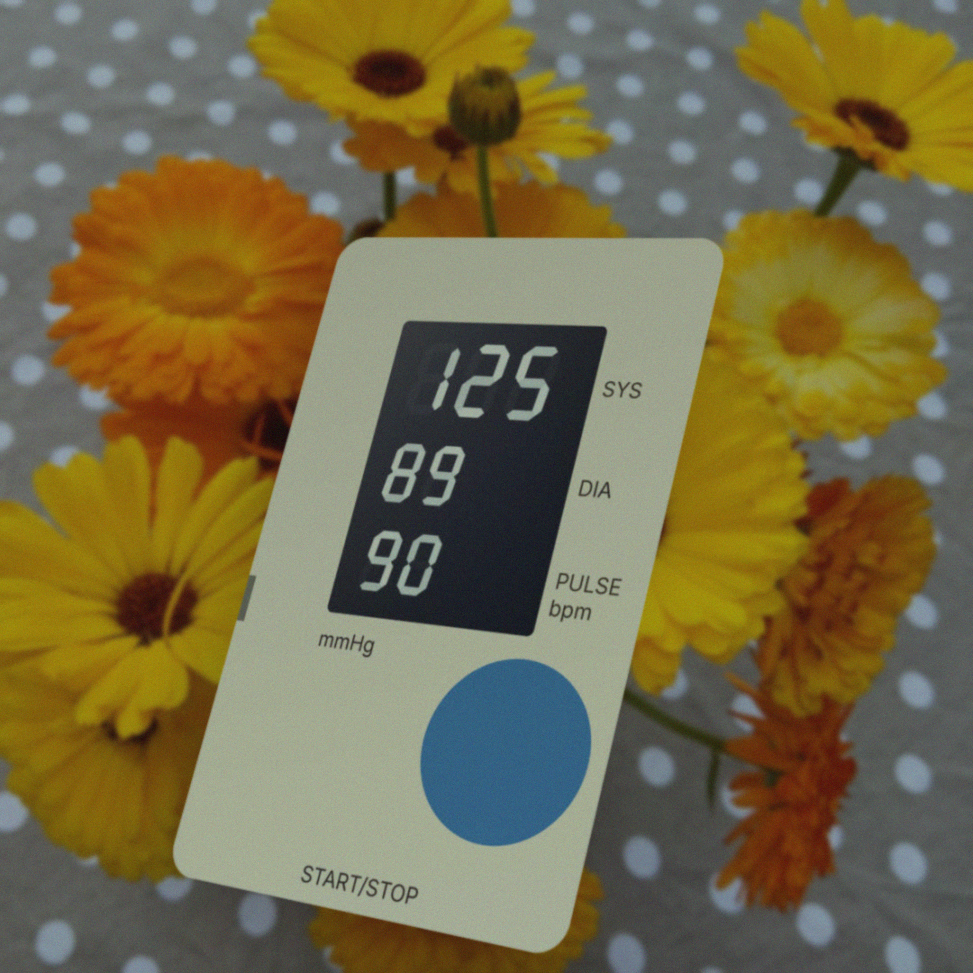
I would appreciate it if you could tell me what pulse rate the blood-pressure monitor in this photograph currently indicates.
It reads 90 bpm
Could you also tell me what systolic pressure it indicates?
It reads 125 mmHg
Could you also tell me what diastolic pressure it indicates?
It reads 89 mmHg
